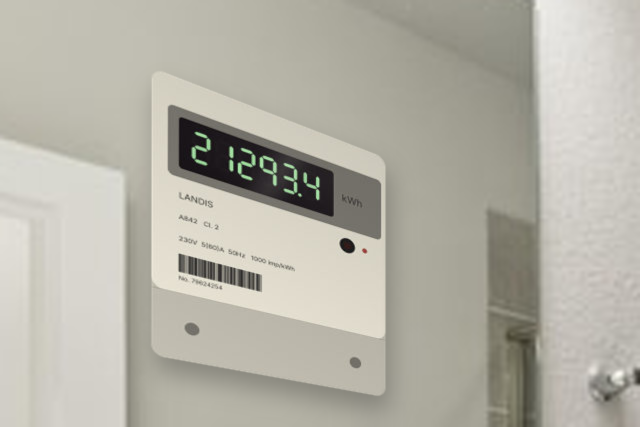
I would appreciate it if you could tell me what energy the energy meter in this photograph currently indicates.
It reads 21293.4 kWh
